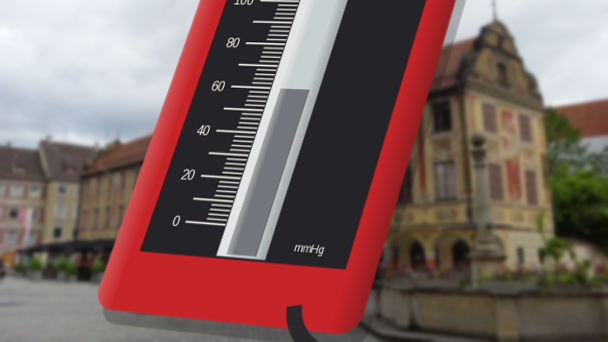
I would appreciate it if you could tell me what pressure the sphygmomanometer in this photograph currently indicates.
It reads 60 mmHg
